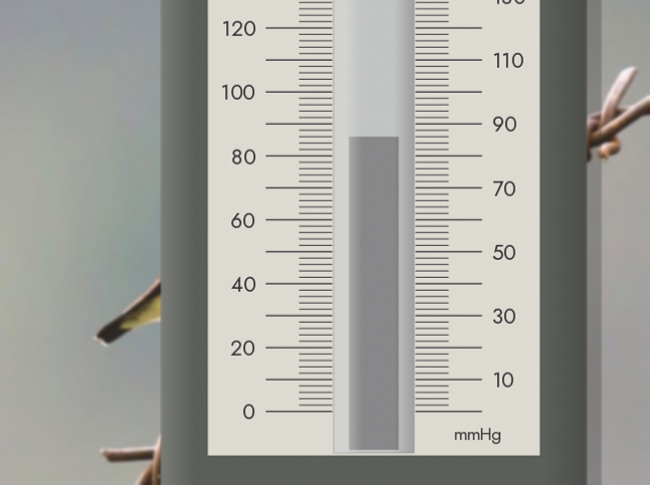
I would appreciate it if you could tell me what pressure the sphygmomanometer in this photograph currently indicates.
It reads 86 mmHg
